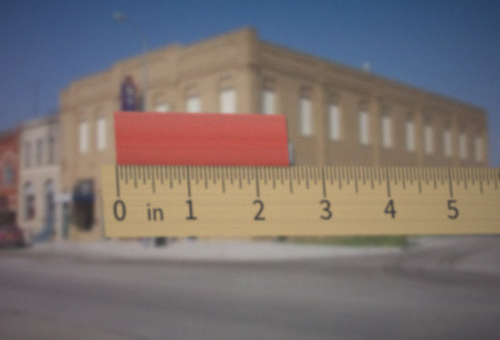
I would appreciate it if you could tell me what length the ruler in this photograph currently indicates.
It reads 2.5 in
